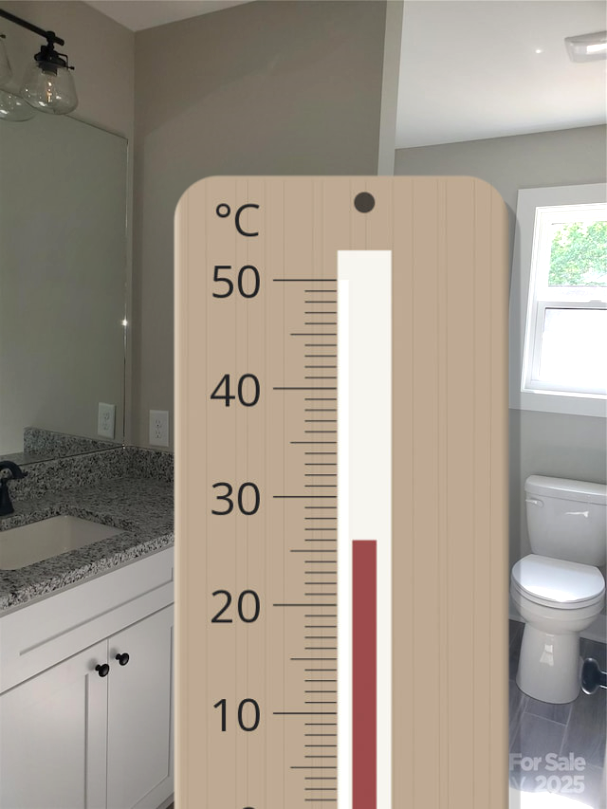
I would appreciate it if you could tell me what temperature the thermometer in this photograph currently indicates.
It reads 26 °C
